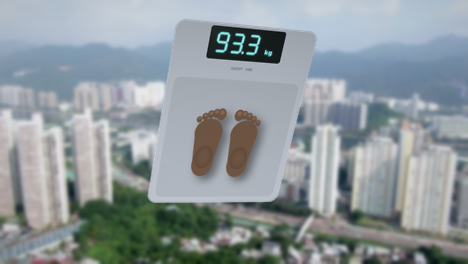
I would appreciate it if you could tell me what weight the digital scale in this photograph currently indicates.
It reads 93.3 kg
